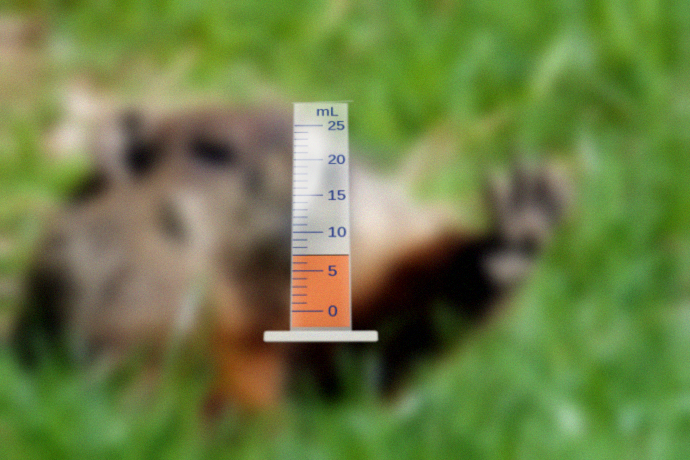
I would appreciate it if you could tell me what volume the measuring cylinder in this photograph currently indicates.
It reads 7 mL
